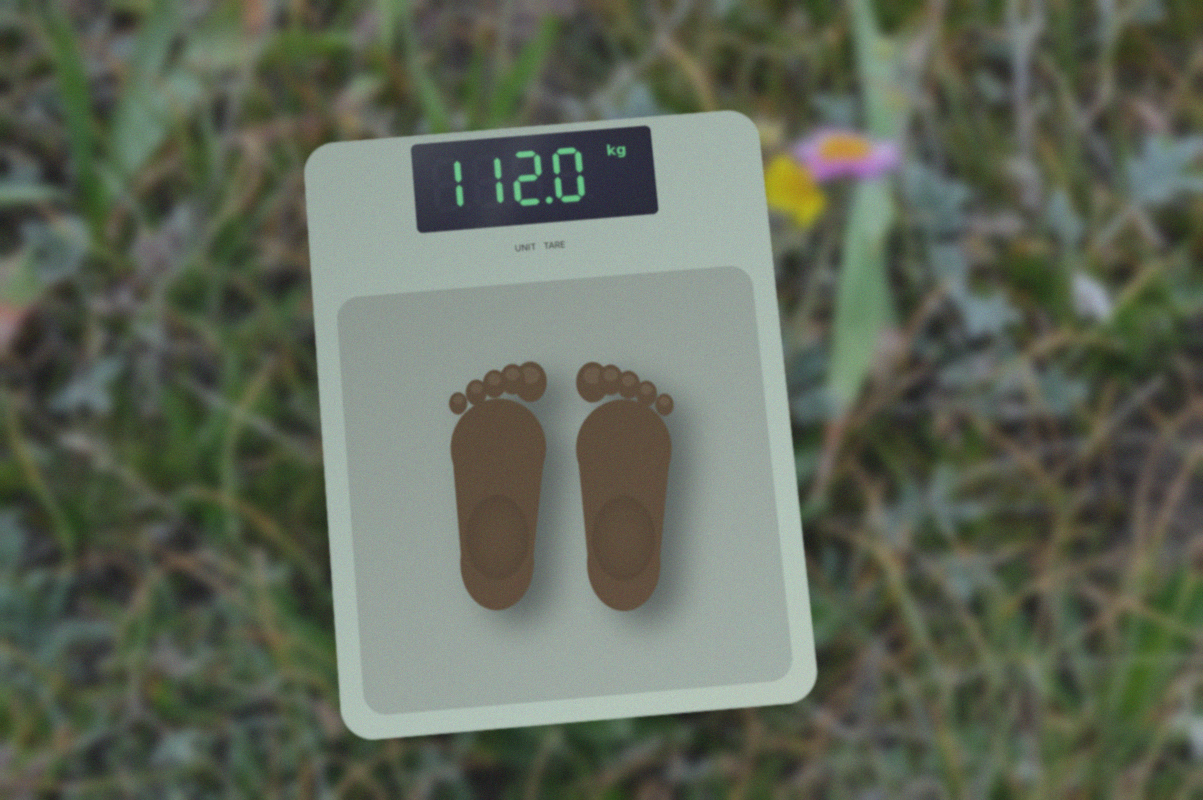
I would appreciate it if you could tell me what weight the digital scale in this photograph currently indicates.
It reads 112.0 kg
